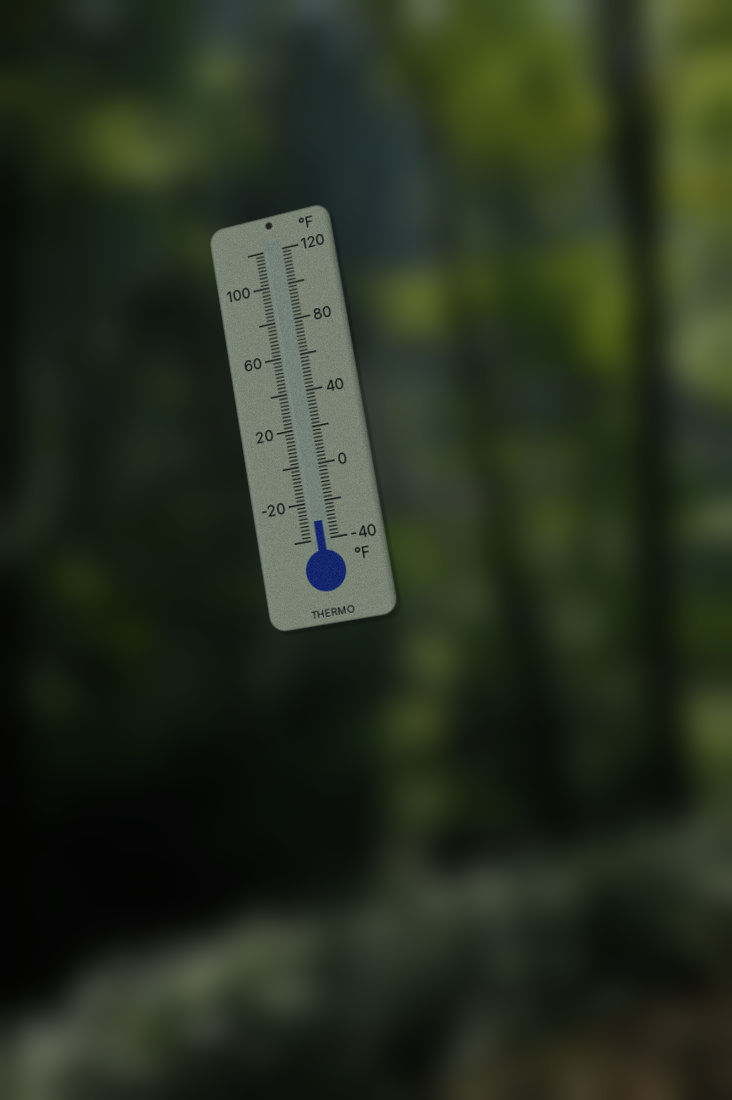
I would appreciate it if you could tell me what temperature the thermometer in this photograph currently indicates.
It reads -30 °F
